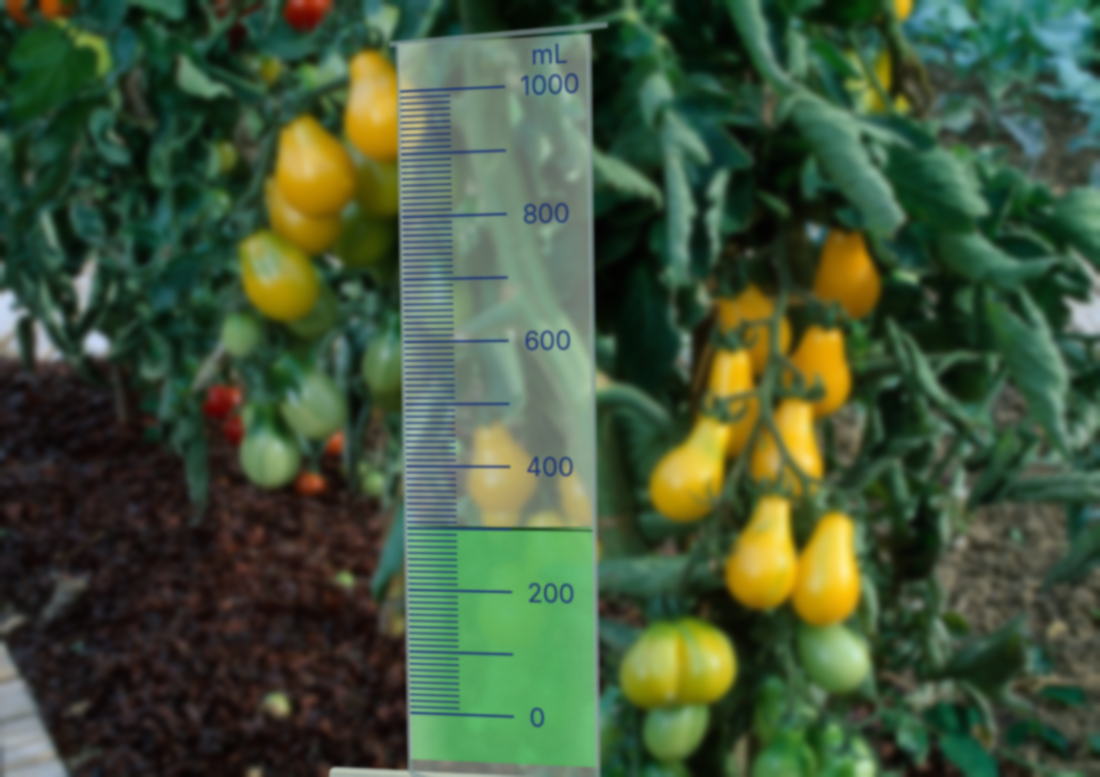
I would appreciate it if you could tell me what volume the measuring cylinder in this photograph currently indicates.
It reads 300 mL
